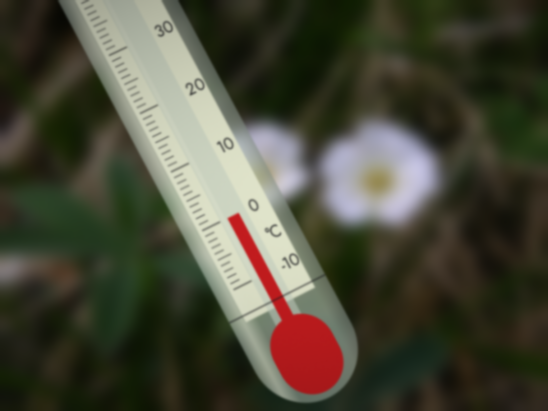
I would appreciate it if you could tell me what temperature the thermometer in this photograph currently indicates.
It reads 0 °C
